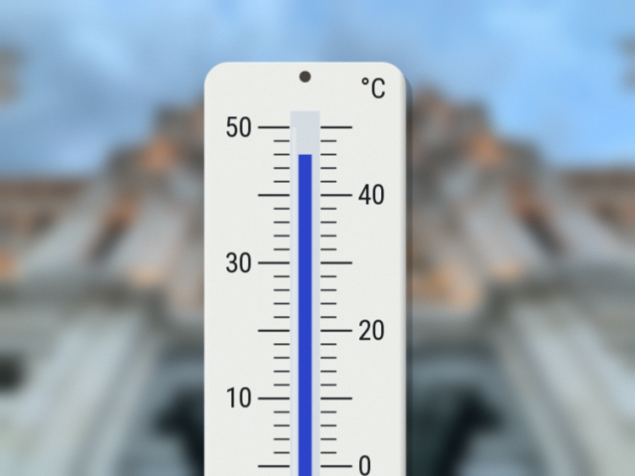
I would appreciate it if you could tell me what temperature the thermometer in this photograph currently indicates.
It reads 46 °C
